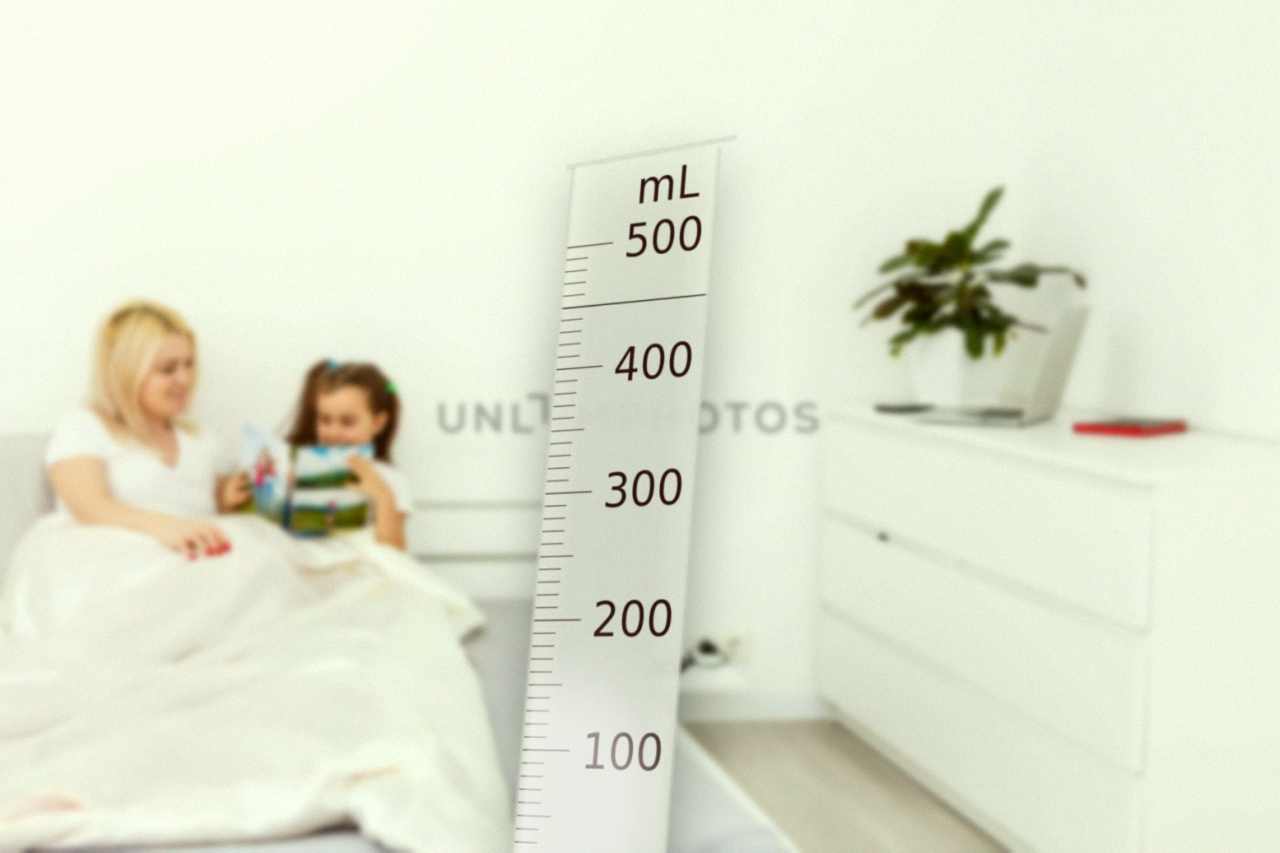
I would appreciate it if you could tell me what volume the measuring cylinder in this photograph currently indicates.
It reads 450 mL
